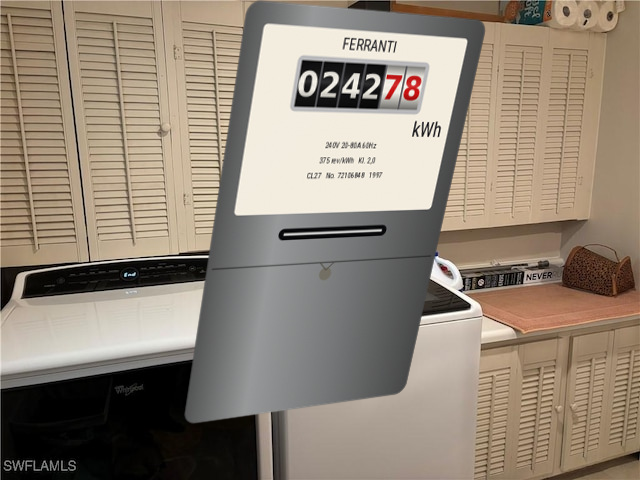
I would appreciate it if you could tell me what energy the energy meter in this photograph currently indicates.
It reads 242.78 kWh
